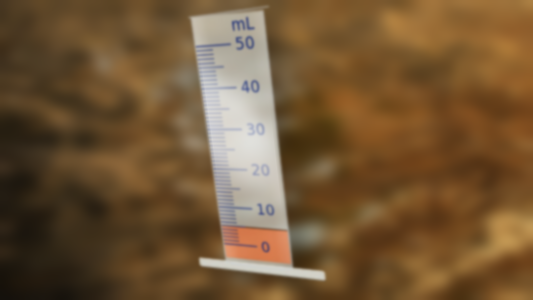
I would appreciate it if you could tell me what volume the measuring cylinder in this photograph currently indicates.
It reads 5 mL
